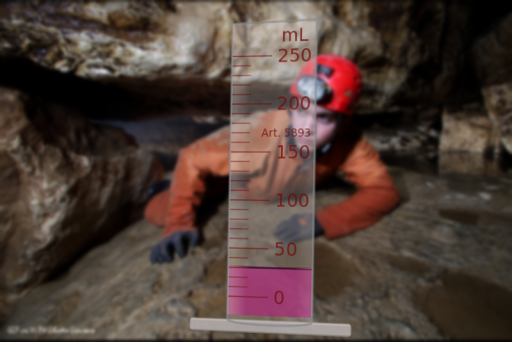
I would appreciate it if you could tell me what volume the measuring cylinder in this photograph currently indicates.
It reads 30 mL
